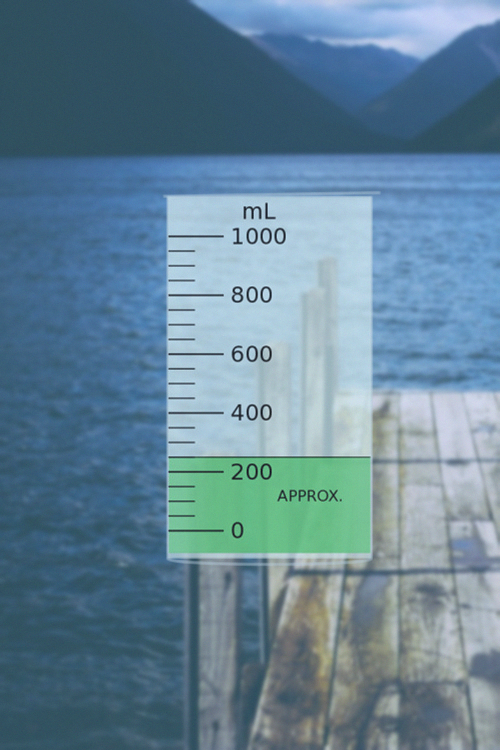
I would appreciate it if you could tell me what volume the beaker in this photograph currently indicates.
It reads 250 mL
